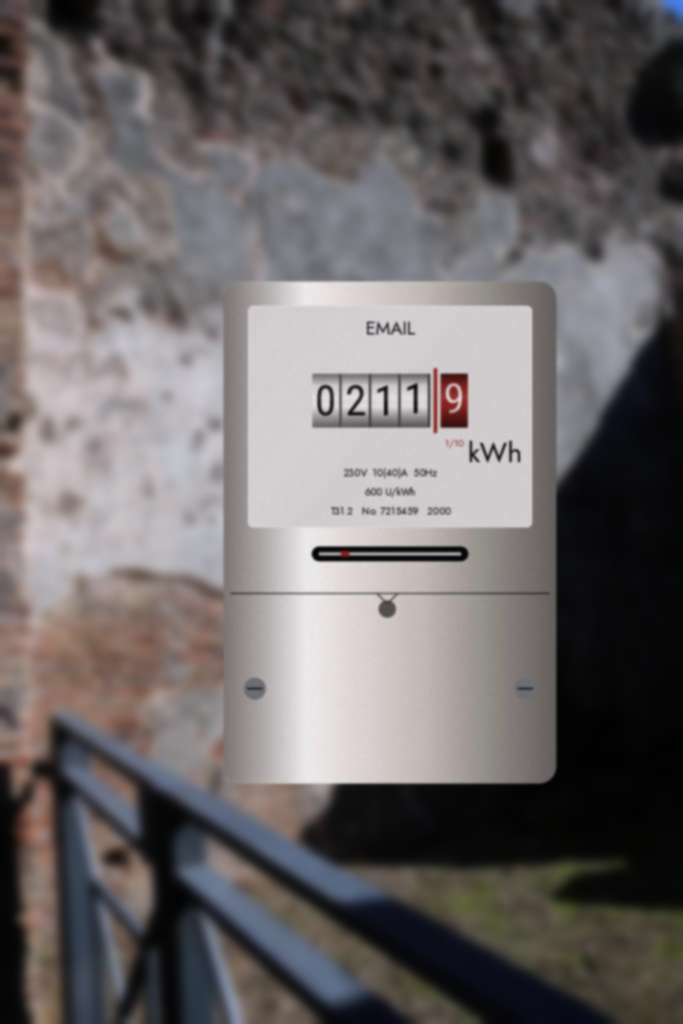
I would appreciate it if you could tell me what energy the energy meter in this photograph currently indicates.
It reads 211.9 kWh
